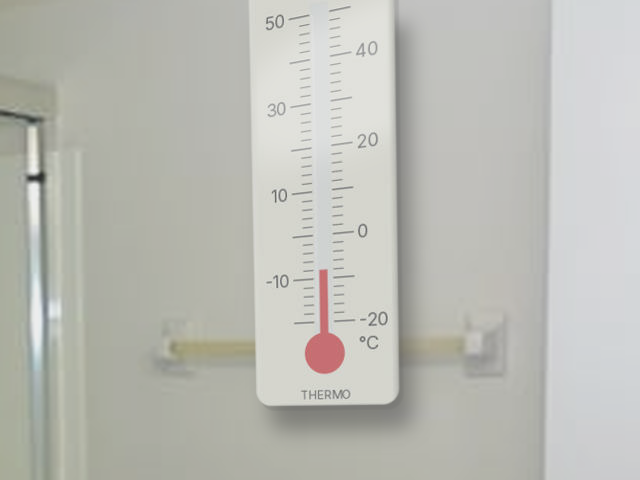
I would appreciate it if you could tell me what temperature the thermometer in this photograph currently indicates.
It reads -8 °C
